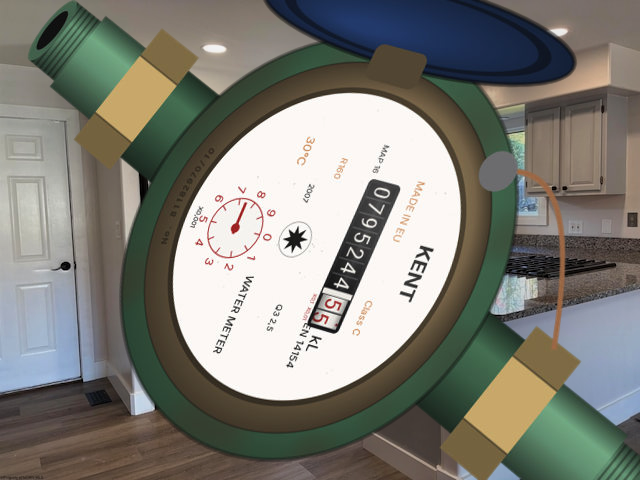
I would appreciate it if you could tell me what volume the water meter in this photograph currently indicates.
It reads 795244.547 kL
